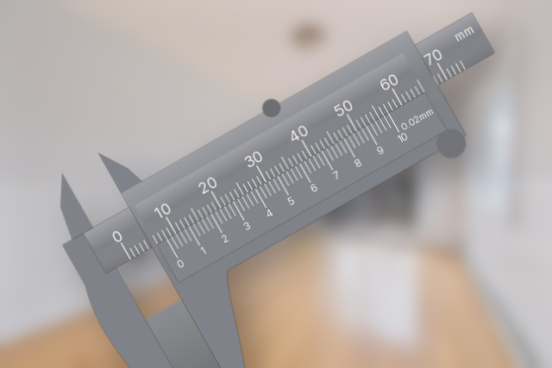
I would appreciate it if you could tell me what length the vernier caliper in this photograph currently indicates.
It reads 8.0 mm
